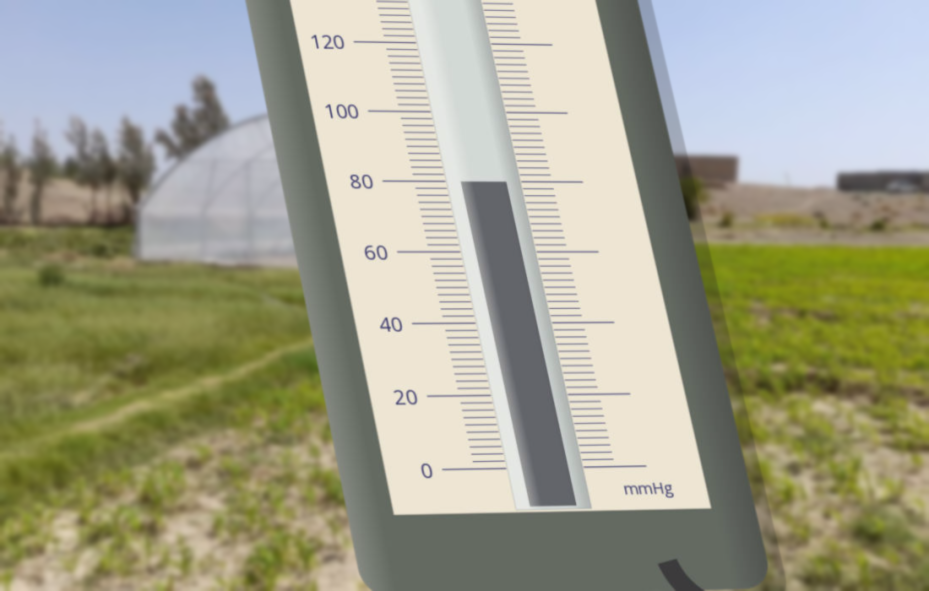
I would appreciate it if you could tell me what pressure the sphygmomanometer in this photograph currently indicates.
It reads 80 mmHg
